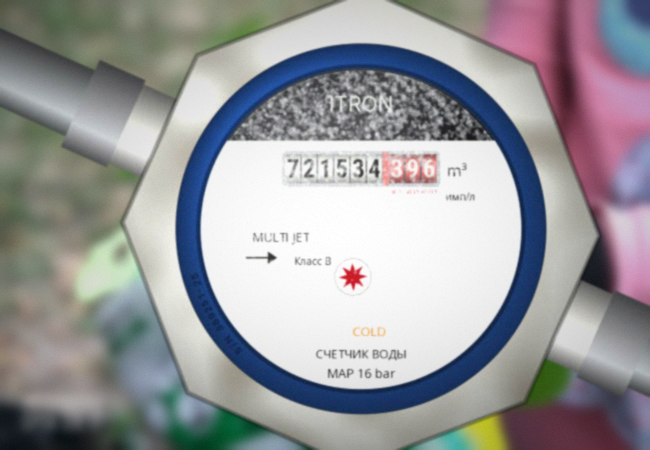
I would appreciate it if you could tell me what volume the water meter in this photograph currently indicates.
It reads 721534.396 m³
